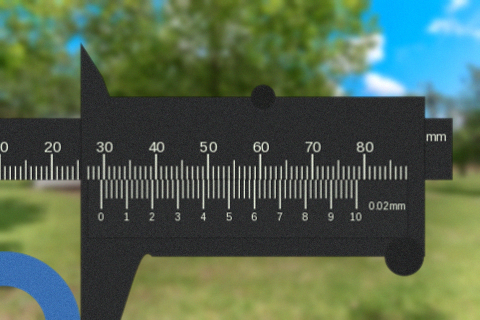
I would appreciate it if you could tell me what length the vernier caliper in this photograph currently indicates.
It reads 29.5 mm
